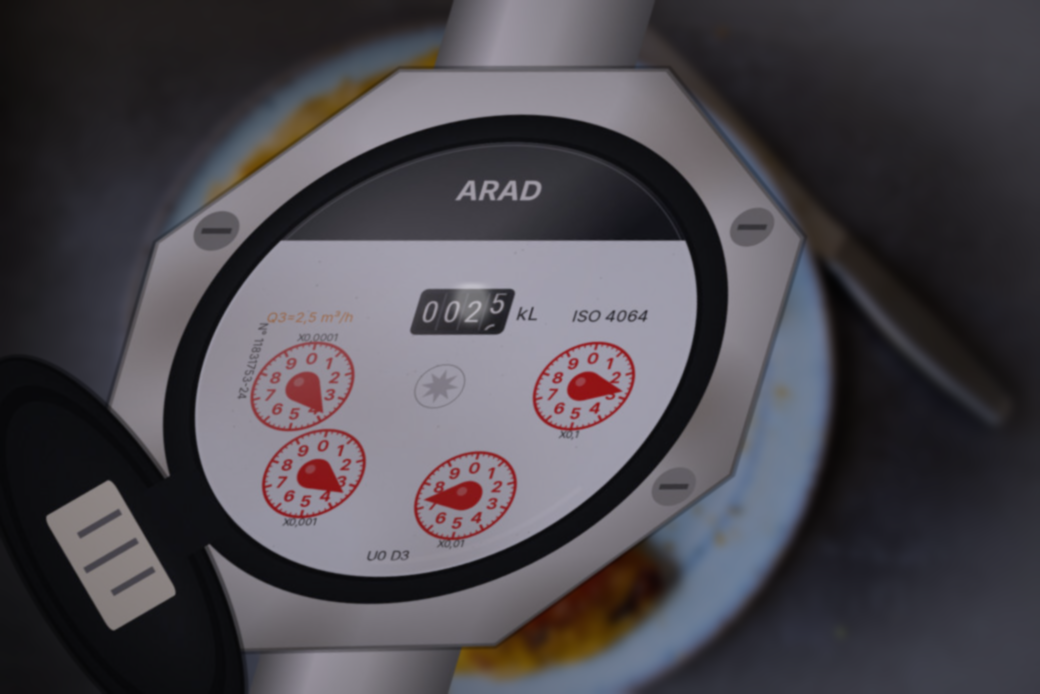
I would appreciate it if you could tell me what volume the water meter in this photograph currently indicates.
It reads 25.2733 kL
